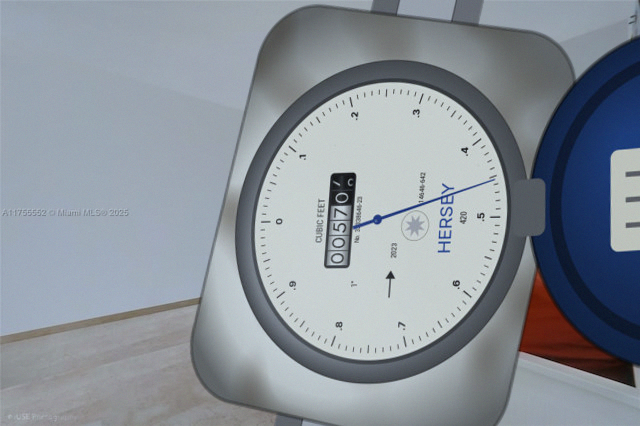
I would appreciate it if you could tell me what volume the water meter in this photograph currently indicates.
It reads 5707.45 ft³
